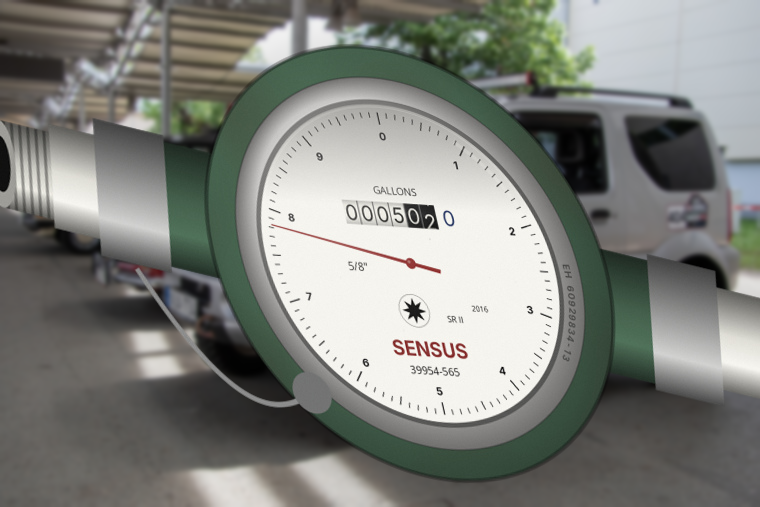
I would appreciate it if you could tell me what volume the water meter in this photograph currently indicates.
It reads 5017.8 gal
